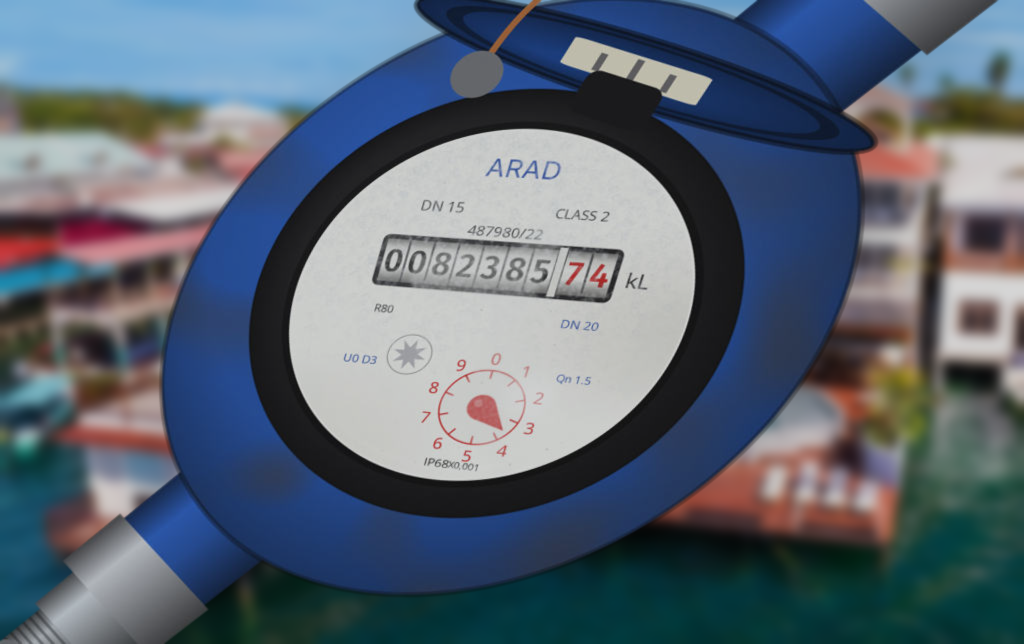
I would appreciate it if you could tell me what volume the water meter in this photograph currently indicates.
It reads 82385.743 kL
